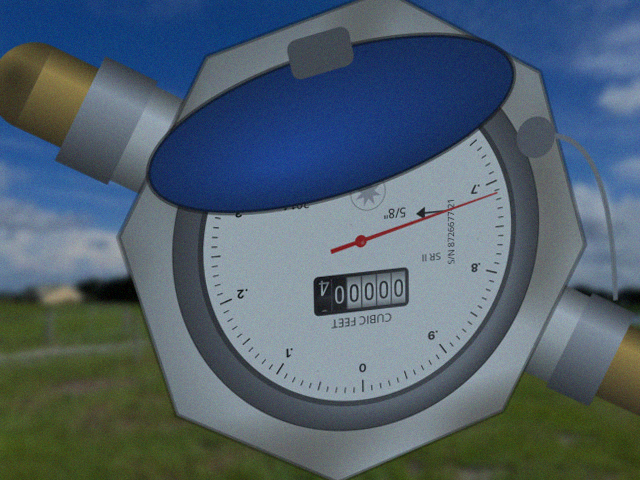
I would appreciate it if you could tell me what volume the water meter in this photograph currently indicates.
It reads 3.71 ft³
